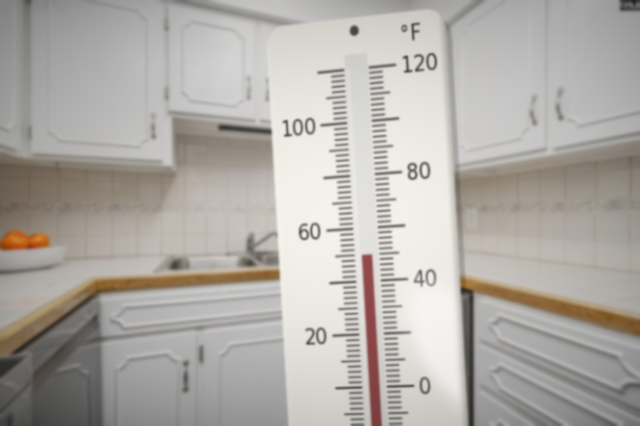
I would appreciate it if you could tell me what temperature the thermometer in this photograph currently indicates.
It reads 50 °F
